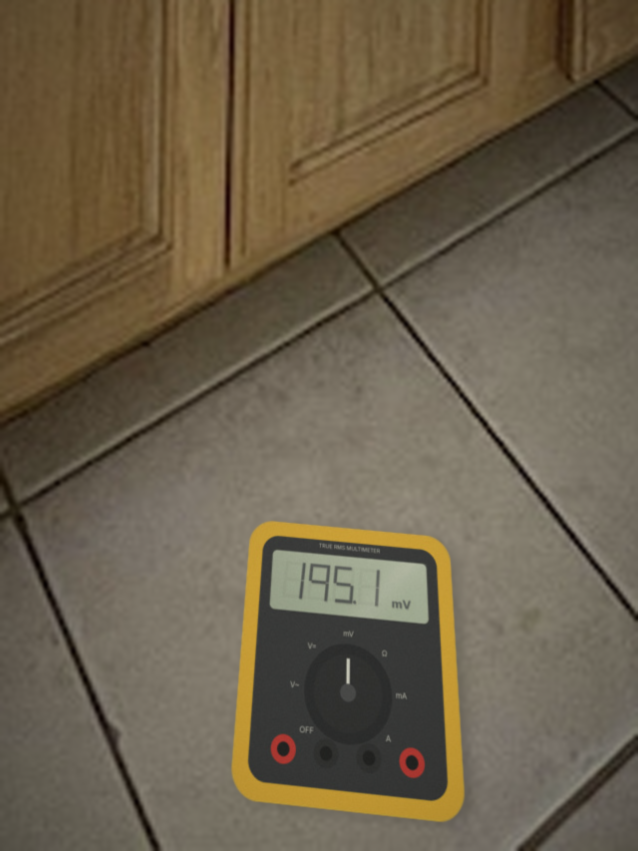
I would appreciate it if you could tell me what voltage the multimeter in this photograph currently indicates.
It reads 195.1 mV
